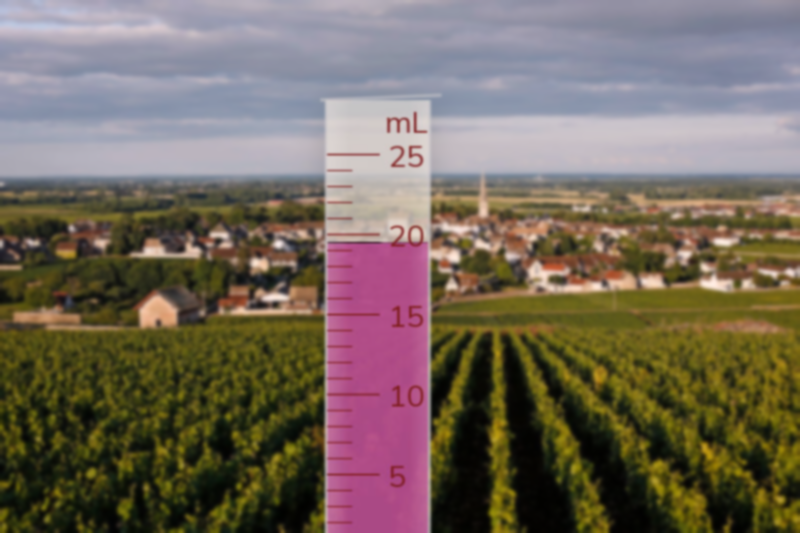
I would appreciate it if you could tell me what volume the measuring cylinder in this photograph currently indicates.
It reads 19.5 mL
